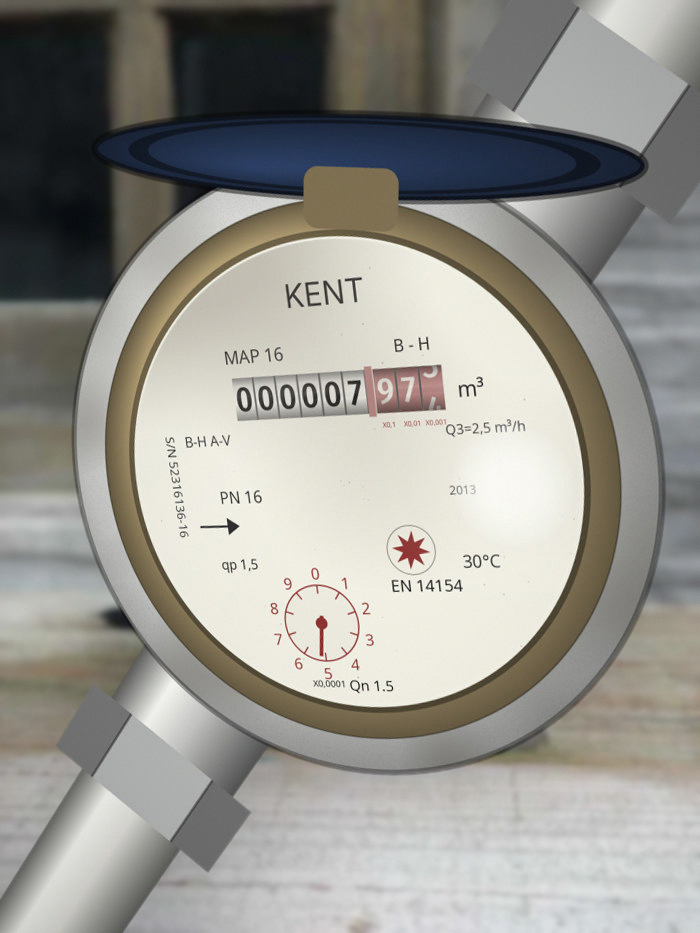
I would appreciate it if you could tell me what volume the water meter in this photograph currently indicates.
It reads 7.9735 m³
